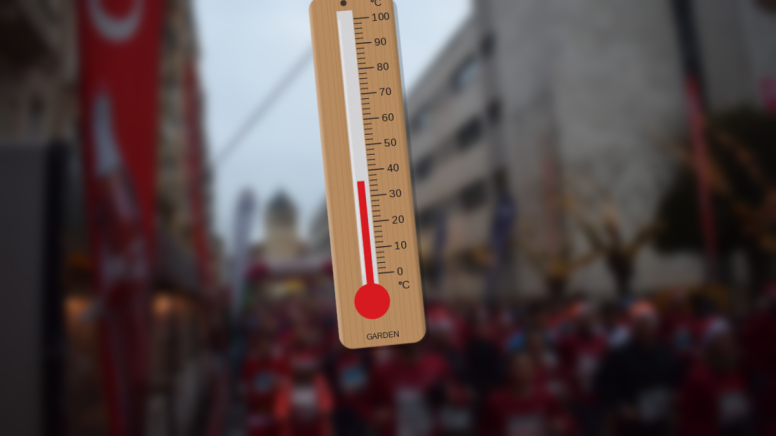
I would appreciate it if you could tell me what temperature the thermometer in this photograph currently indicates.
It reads 36 °C
